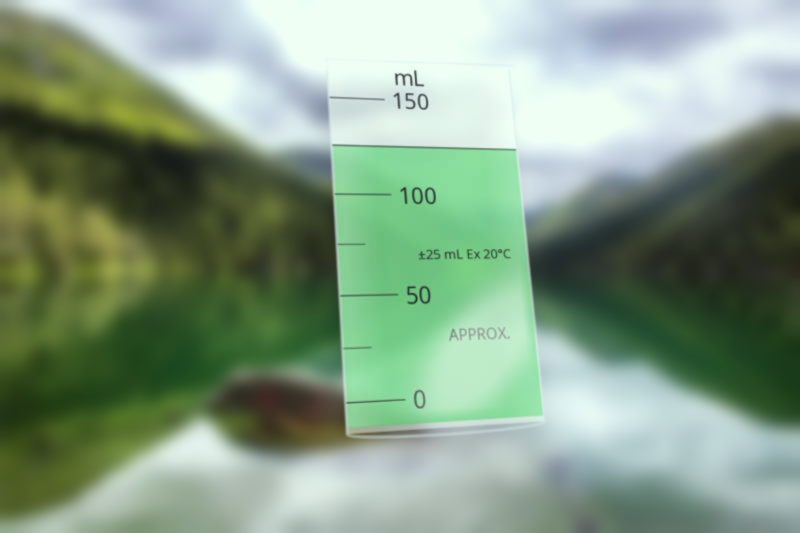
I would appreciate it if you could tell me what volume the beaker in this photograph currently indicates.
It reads 125 mL
